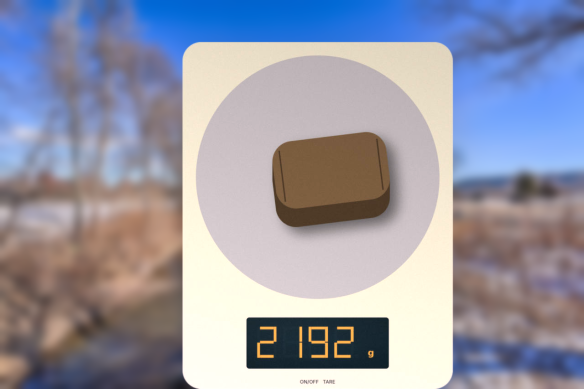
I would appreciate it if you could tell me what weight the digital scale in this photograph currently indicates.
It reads 2192 g
